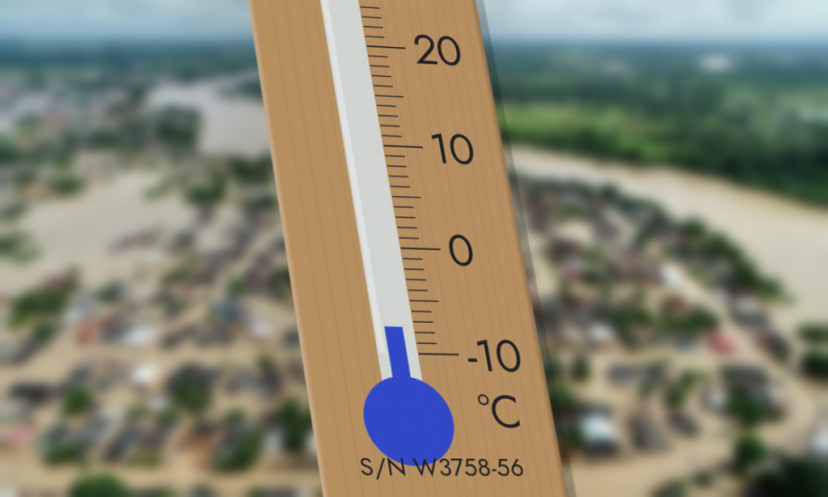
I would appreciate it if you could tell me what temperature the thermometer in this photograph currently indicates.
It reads -7.5 °C
